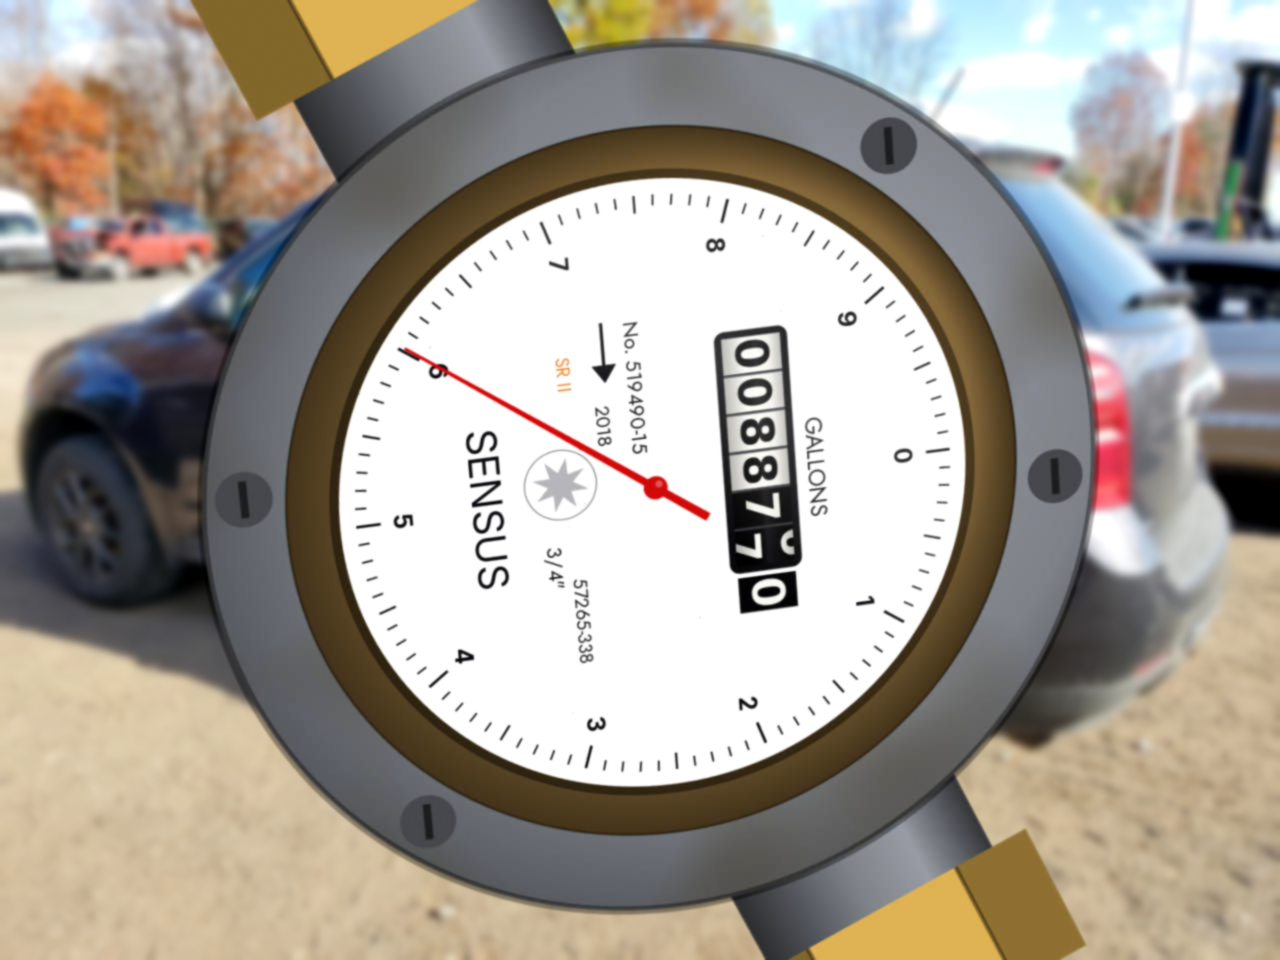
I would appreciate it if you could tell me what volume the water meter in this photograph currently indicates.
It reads 88766.0 gal
